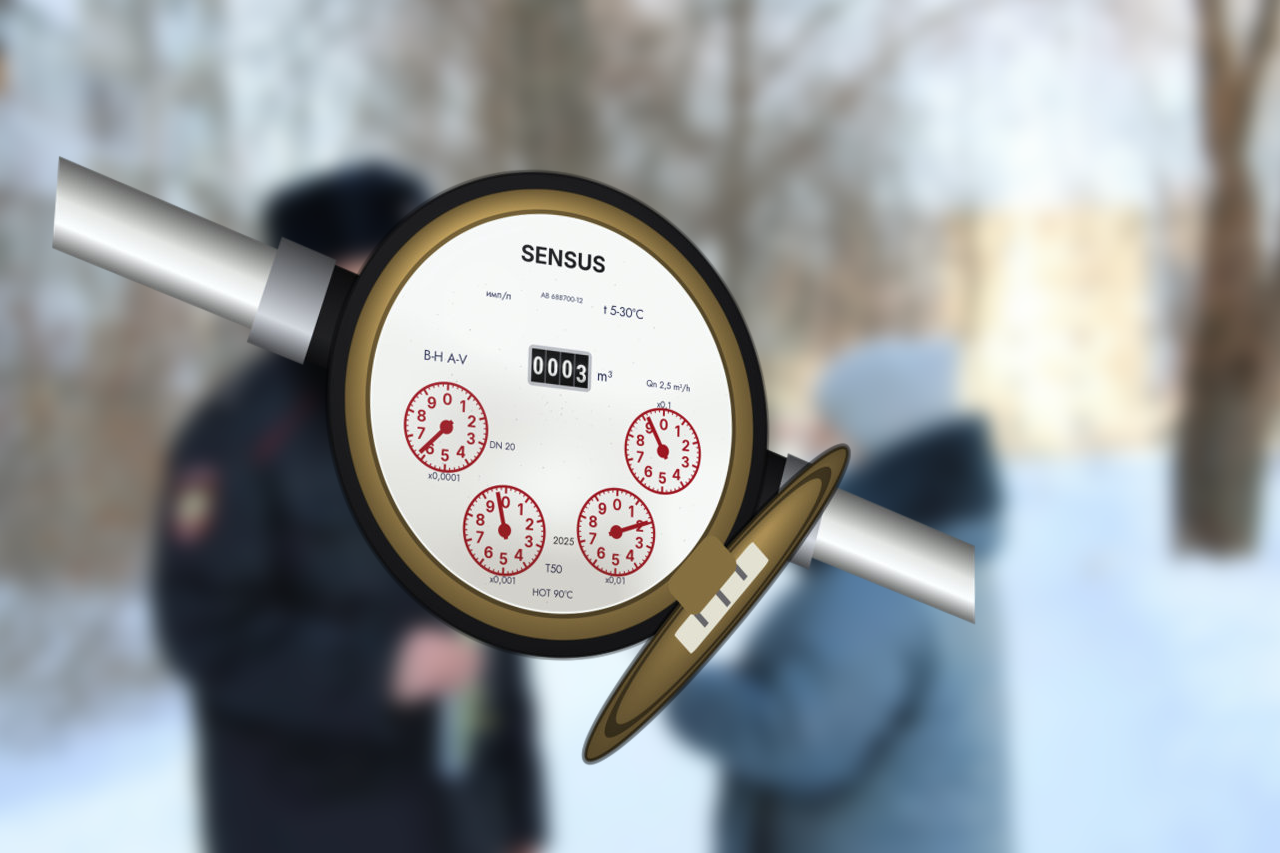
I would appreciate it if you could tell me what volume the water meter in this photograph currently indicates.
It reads 2.9196 m³
